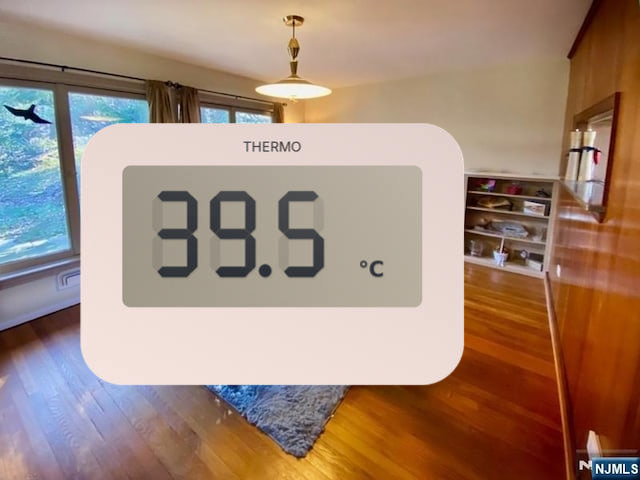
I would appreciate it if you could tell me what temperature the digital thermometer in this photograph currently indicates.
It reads 39.5 °C
